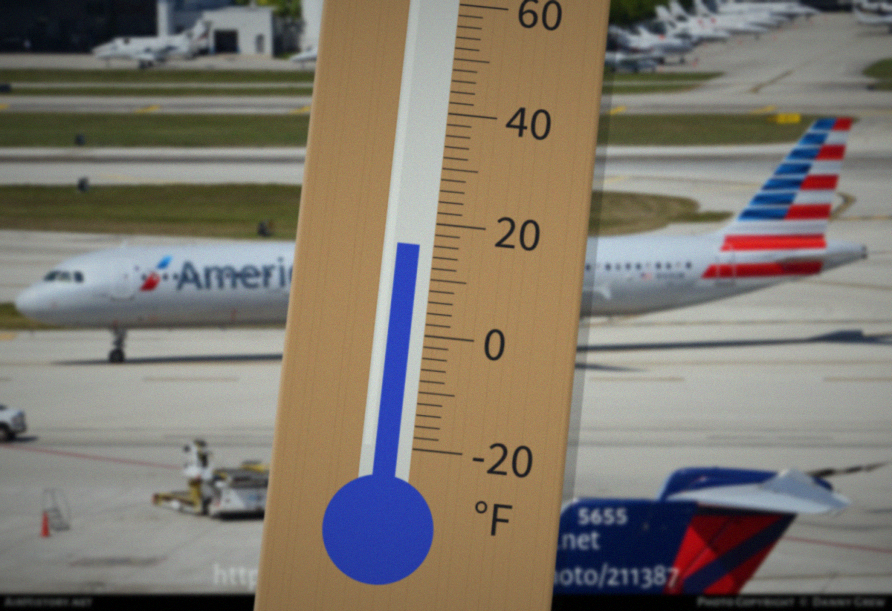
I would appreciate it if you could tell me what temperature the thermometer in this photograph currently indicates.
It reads 16 °F
